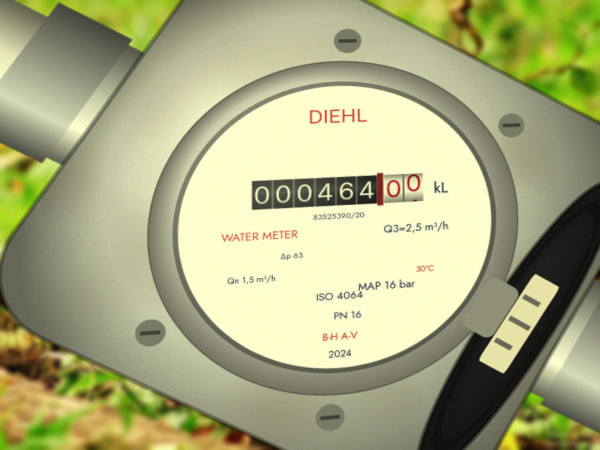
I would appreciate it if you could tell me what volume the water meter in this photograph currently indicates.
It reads 464.00 kL
